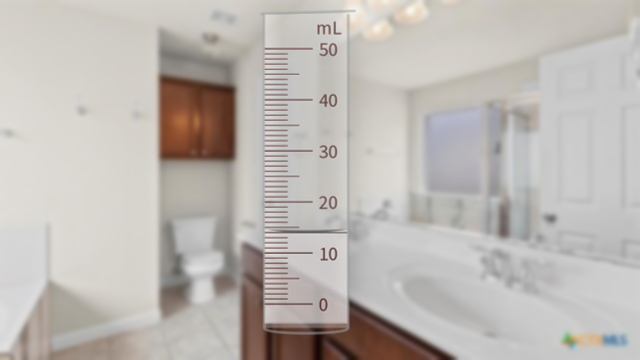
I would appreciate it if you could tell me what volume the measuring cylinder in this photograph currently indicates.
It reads 14 mL
